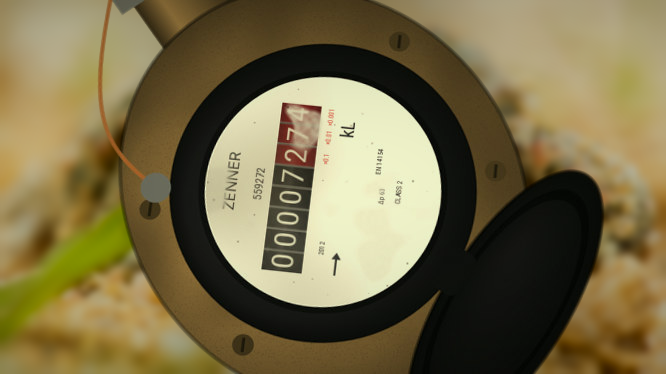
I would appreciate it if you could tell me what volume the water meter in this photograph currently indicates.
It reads 7.274 kL
